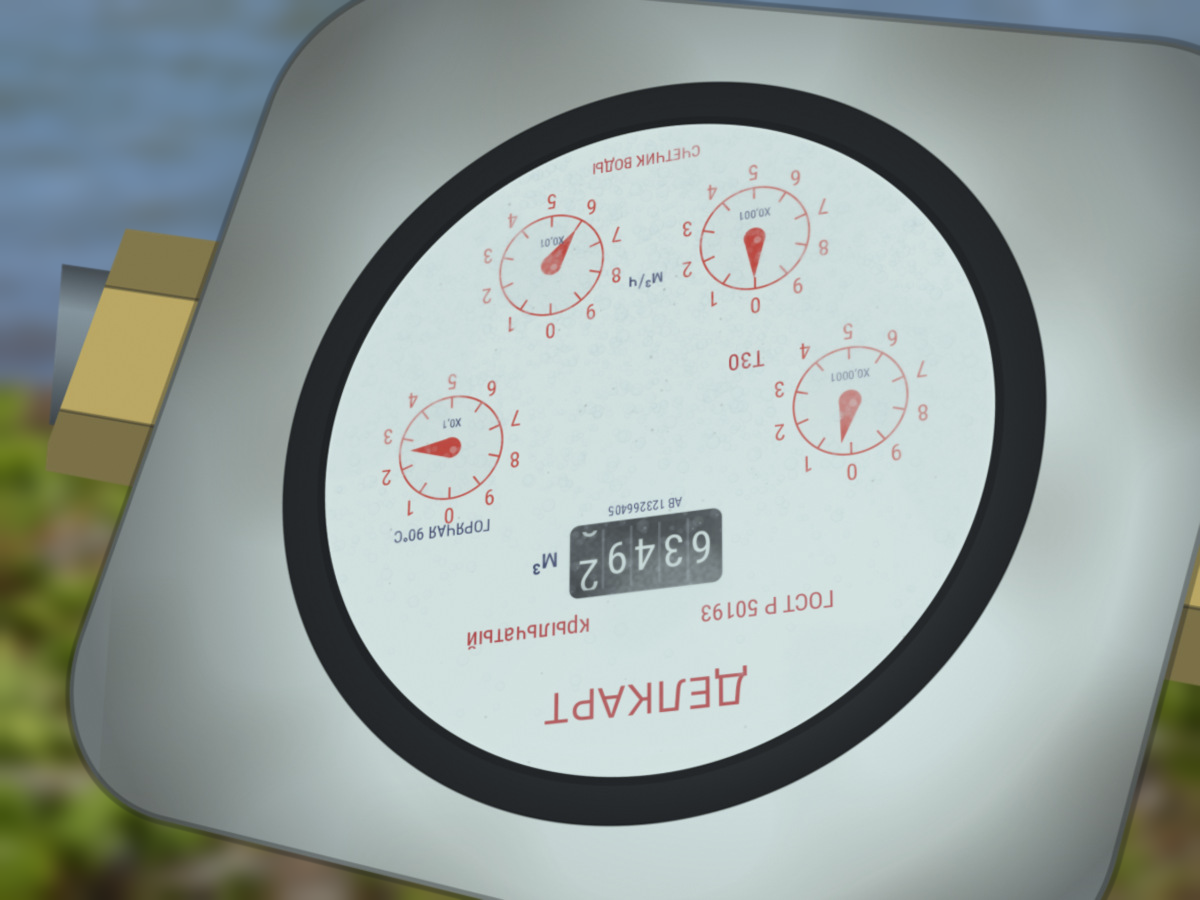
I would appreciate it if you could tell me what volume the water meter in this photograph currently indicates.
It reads 63492.2600 m³
